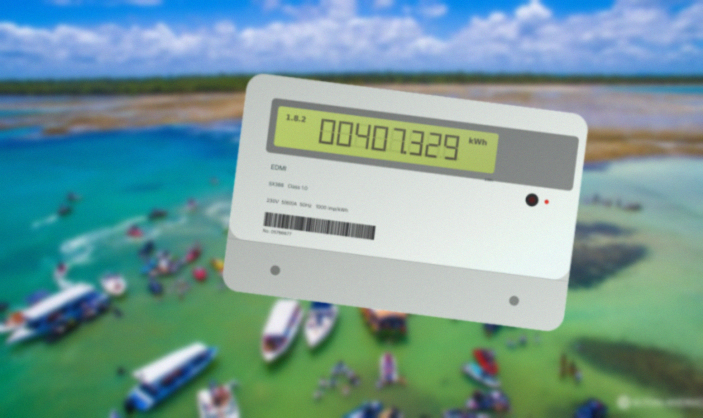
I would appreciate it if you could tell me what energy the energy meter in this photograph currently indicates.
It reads 407.329 kWh
